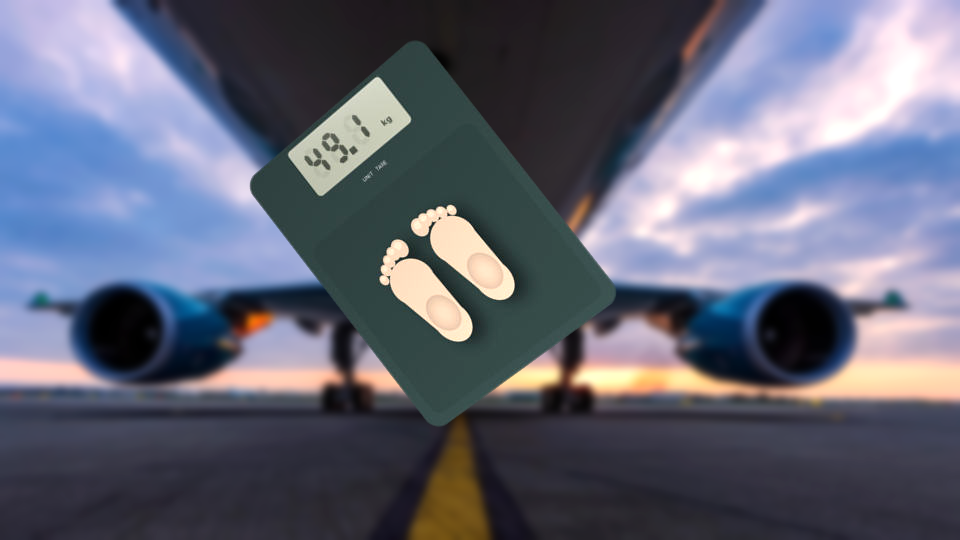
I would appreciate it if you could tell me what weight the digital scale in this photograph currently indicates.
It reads 49.1 kg
